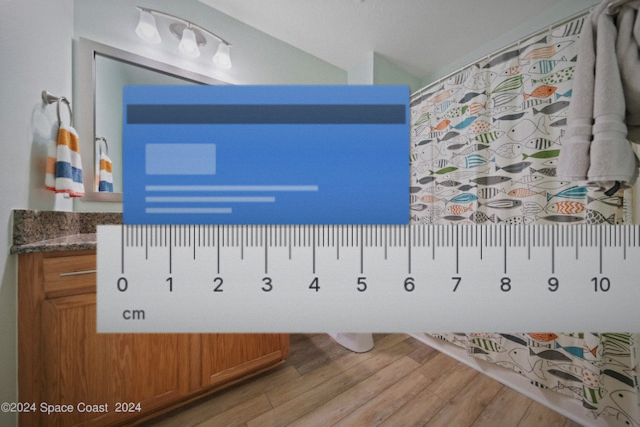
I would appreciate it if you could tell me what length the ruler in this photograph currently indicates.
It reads 6 cm
